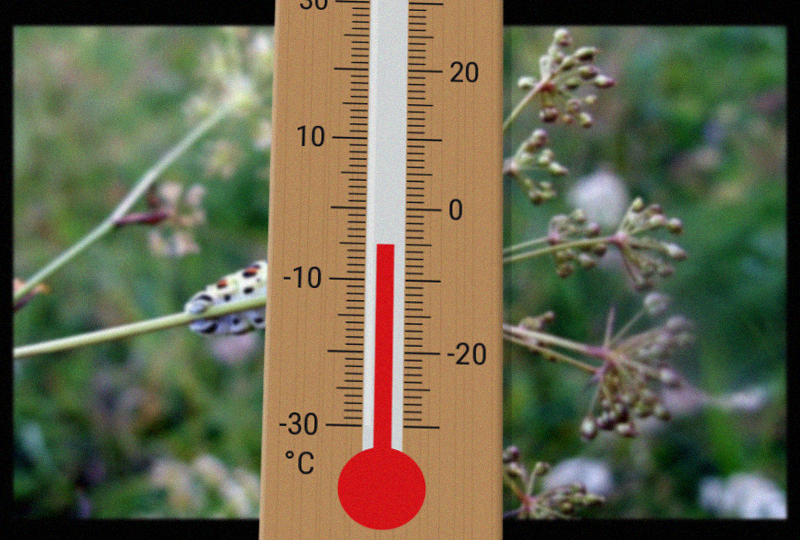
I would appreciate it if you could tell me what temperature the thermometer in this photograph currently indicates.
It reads -5 °C
